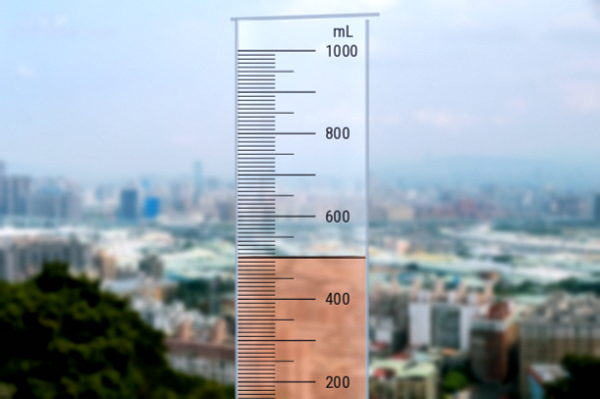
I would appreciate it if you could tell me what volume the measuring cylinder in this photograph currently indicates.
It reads 500 mL
